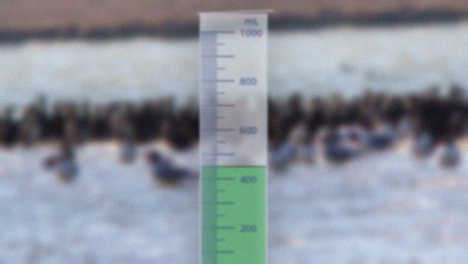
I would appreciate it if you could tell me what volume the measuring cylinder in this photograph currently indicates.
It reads 450 mL
